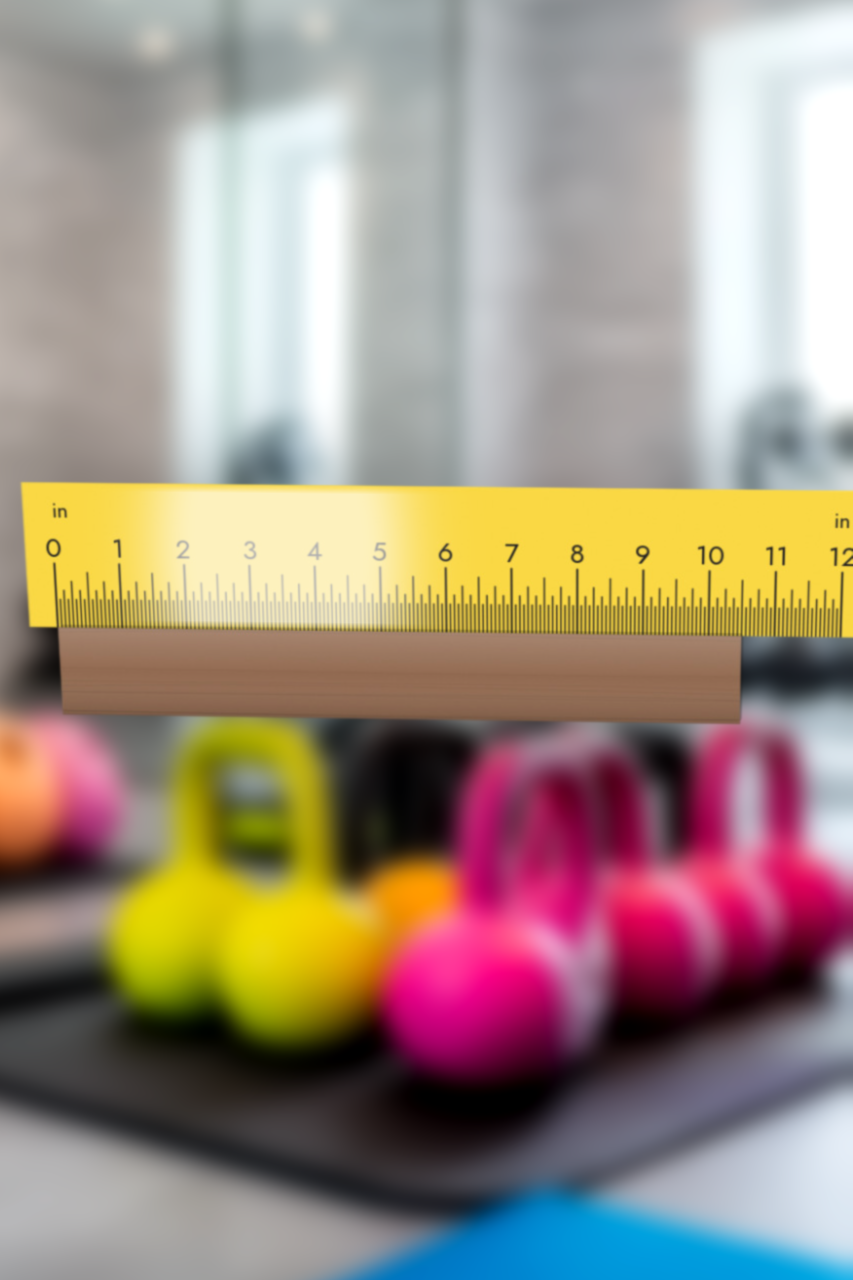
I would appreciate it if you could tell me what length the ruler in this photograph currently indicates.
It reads 10.5 in
